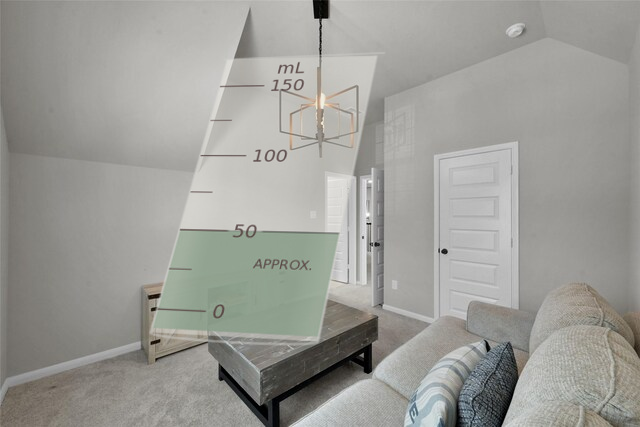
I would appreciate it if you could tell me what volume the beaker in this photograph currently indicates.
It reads 50 mL
